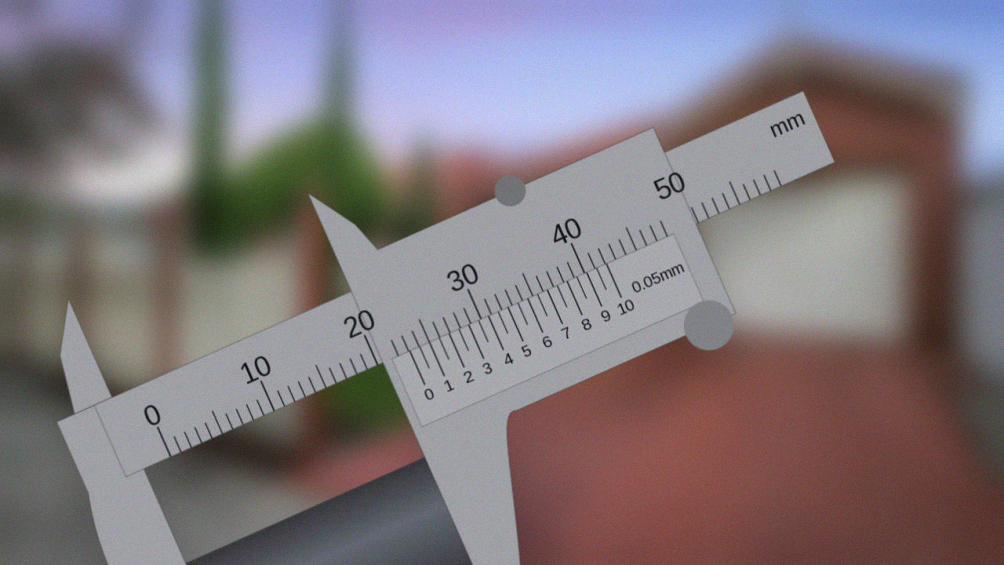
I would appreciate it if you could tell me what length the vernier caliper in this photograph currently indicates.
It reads 23.1 mm
